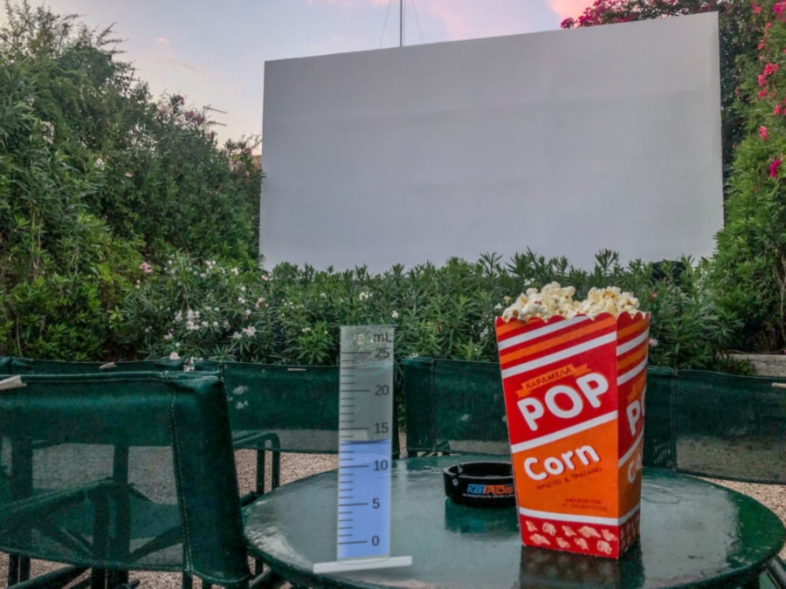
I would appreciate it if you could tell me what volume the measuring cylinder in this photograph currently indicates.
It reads 13 mL
